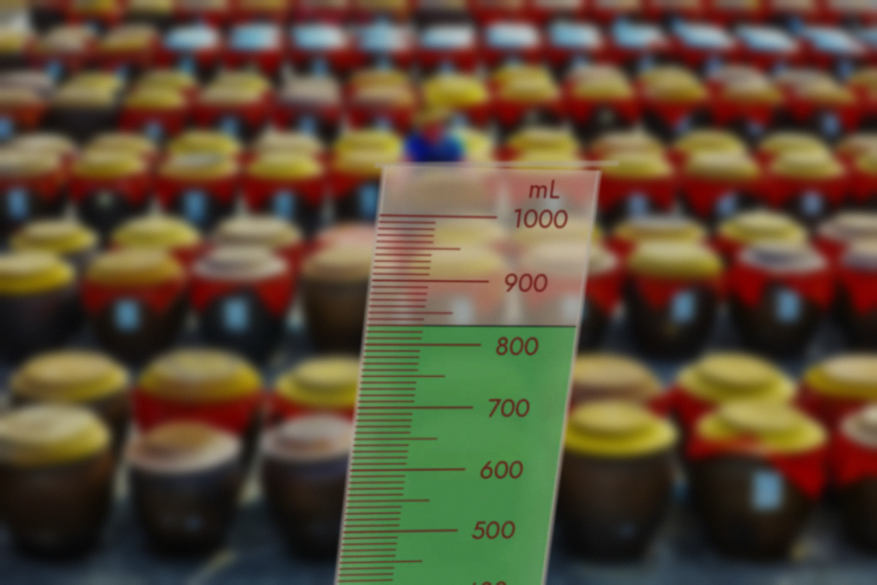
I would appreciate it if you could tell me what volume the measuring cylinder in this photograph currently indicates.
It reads 830 mL
